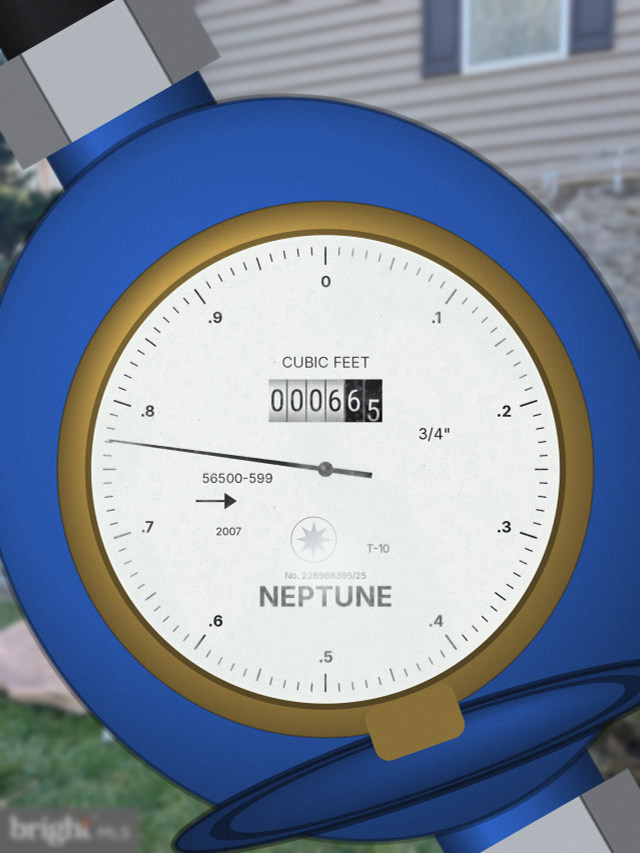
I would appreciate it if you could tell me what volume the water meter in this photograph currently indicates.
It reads 664.77 ft³
